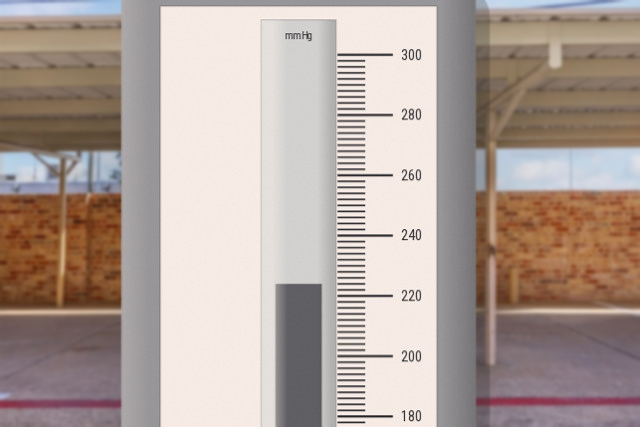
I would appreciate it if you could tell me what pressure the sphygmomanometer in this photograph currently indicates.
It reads 224 mmHg
